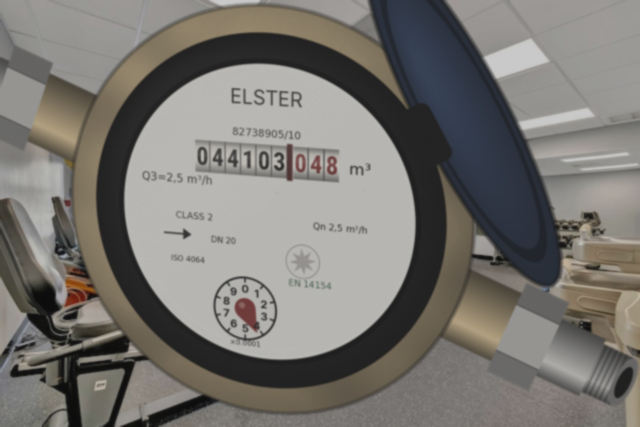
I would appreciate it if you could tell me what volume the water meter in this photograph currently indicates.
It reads 44103.0484 m³
